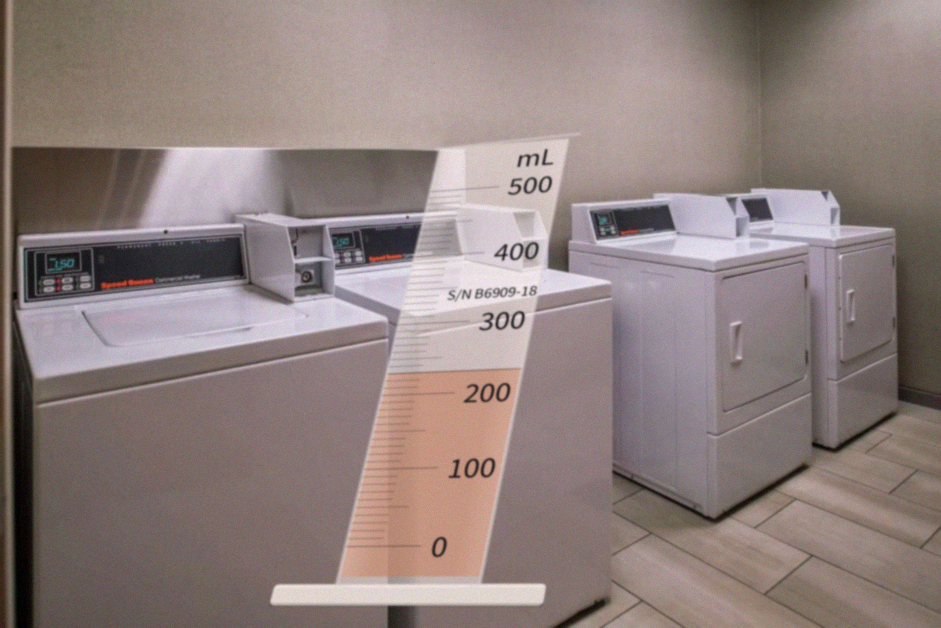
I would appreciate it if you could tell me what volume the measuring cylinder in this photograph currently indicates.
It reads 230 mL
